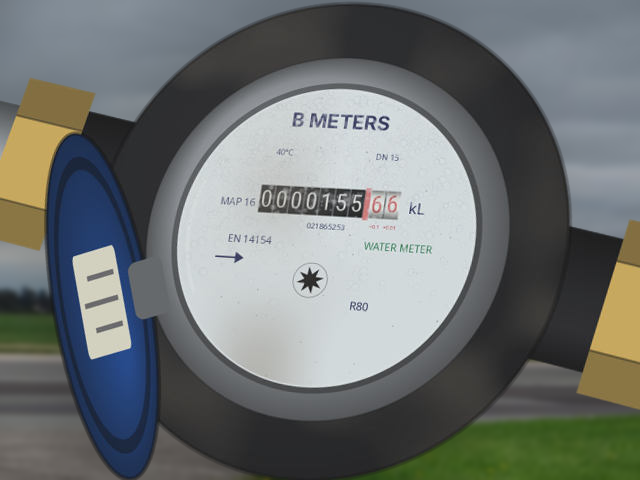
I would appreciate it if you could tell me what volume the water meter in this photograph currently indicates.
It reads 155.66 kL
